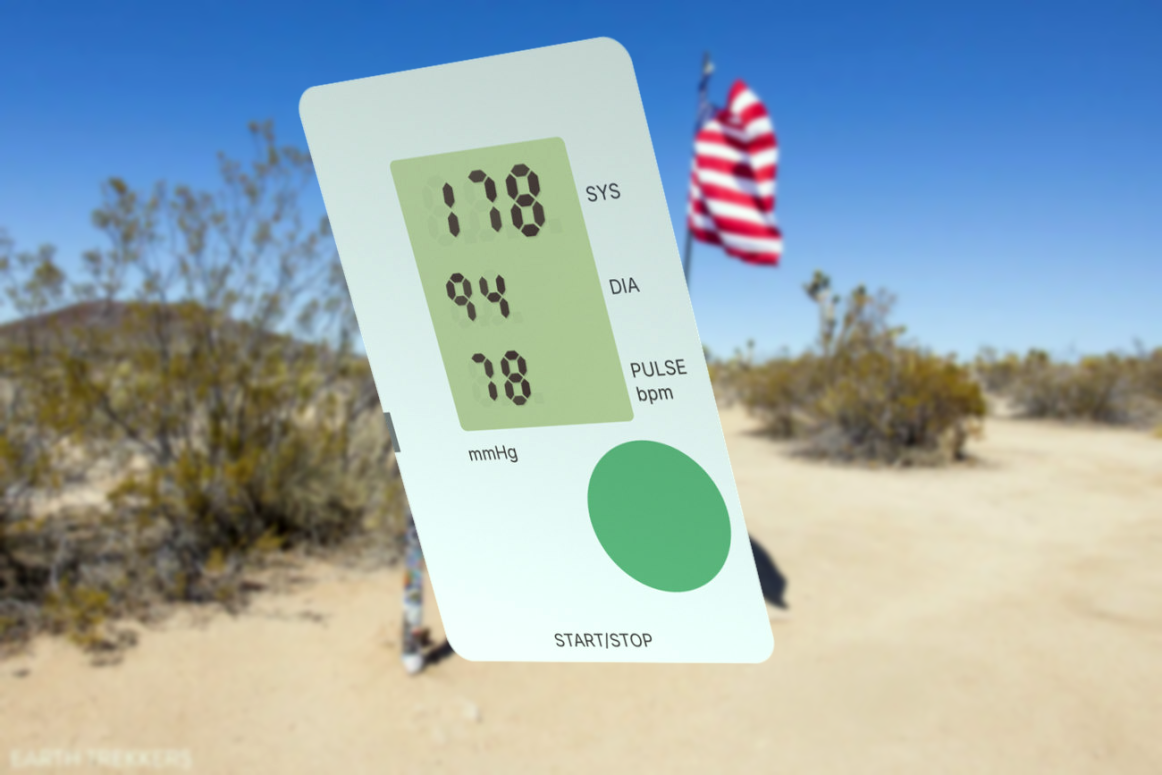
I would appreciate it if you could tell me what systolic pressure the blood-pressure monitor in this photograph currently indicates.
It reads 178 mmHg
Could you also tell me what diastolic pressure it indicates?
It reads 94 mmHg
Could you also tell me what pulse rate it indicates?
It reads 78 bpm
